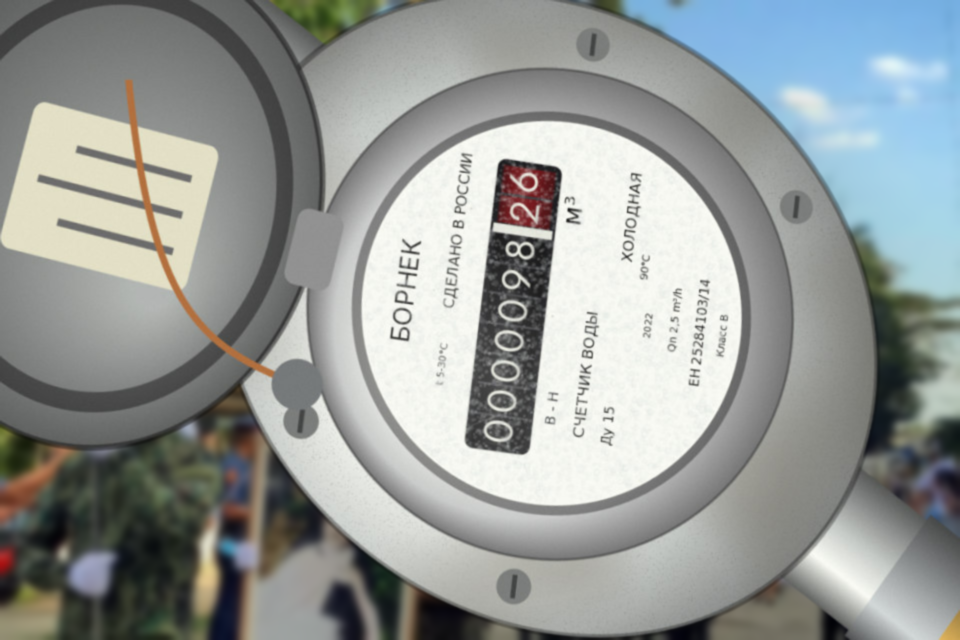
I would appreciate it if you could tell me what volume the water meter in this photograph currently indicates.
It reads 98.26 m³
